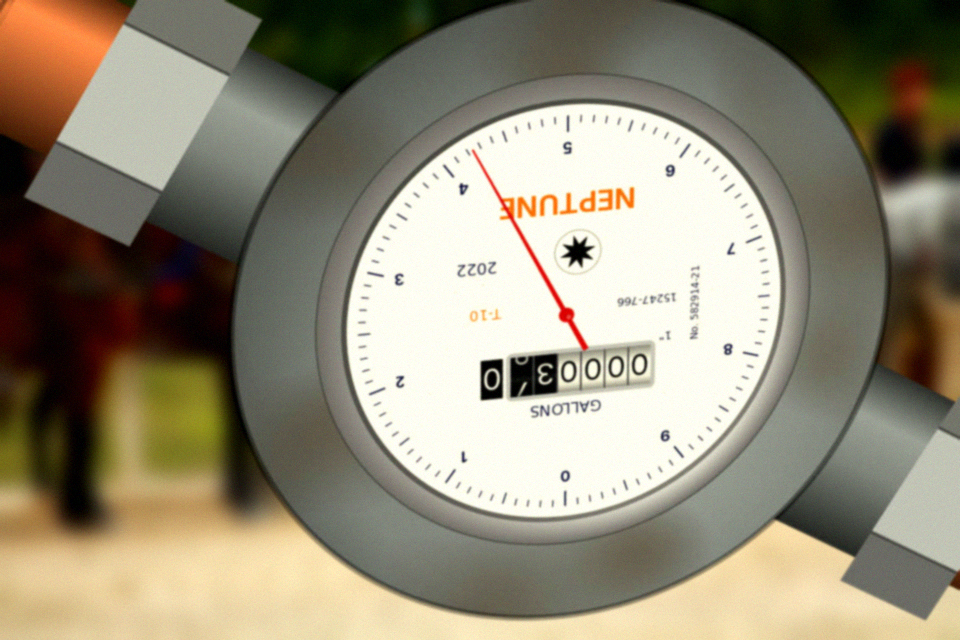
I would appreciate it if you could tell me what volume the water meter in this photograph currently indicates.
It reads 374.2 gal
